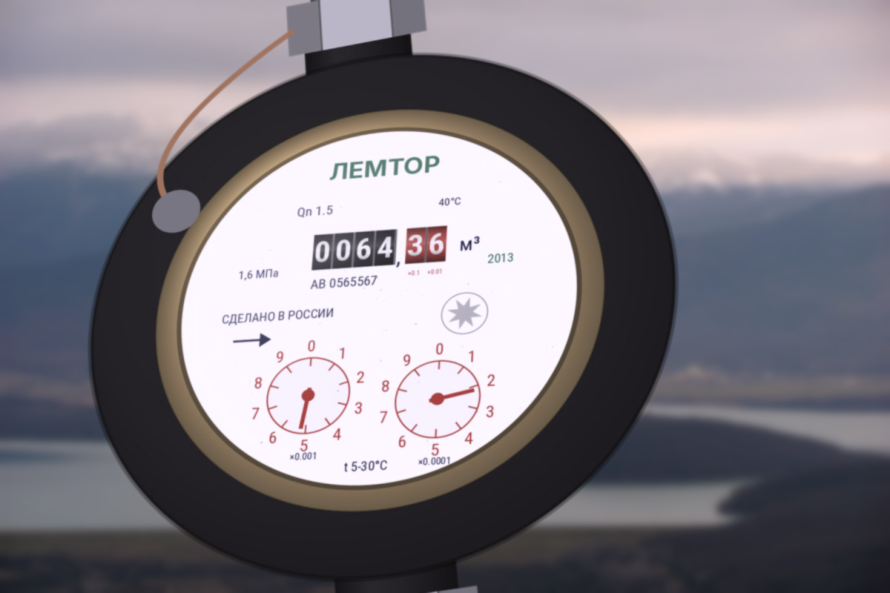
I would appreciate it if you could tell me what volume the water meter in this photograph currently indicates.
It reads 64.3652 m³
